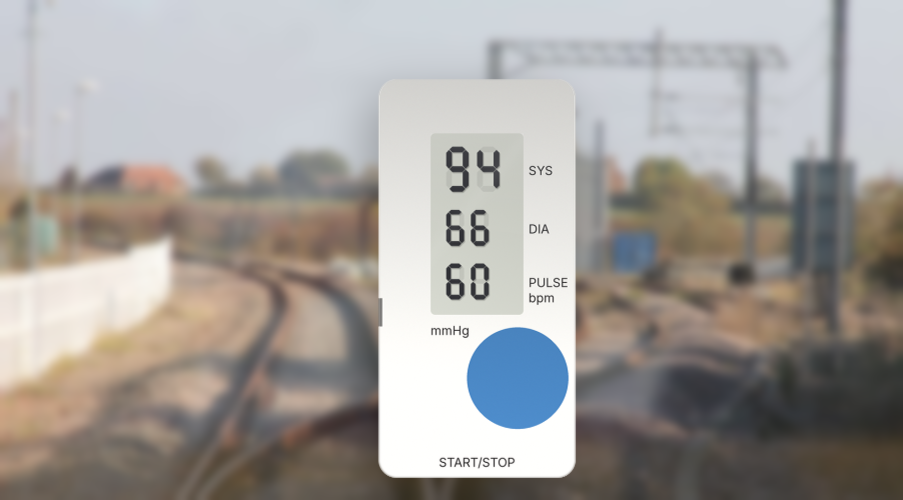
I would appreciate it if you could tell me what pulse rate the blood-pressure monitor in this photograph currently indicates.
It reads 60 bpm
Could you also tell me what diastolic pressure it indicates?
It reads 66 mmHg
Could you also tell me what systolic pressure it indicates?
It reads 94 mmHg
